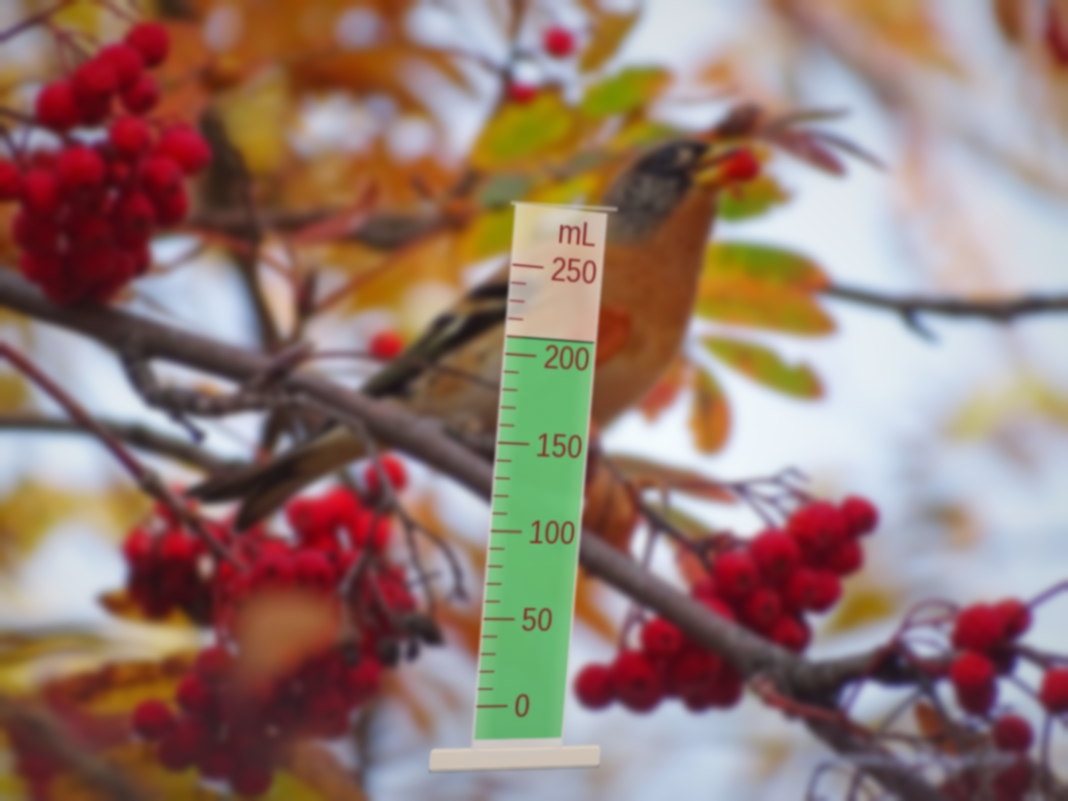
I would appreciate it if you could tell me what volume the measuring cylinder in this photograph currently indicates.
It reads 210 mL
